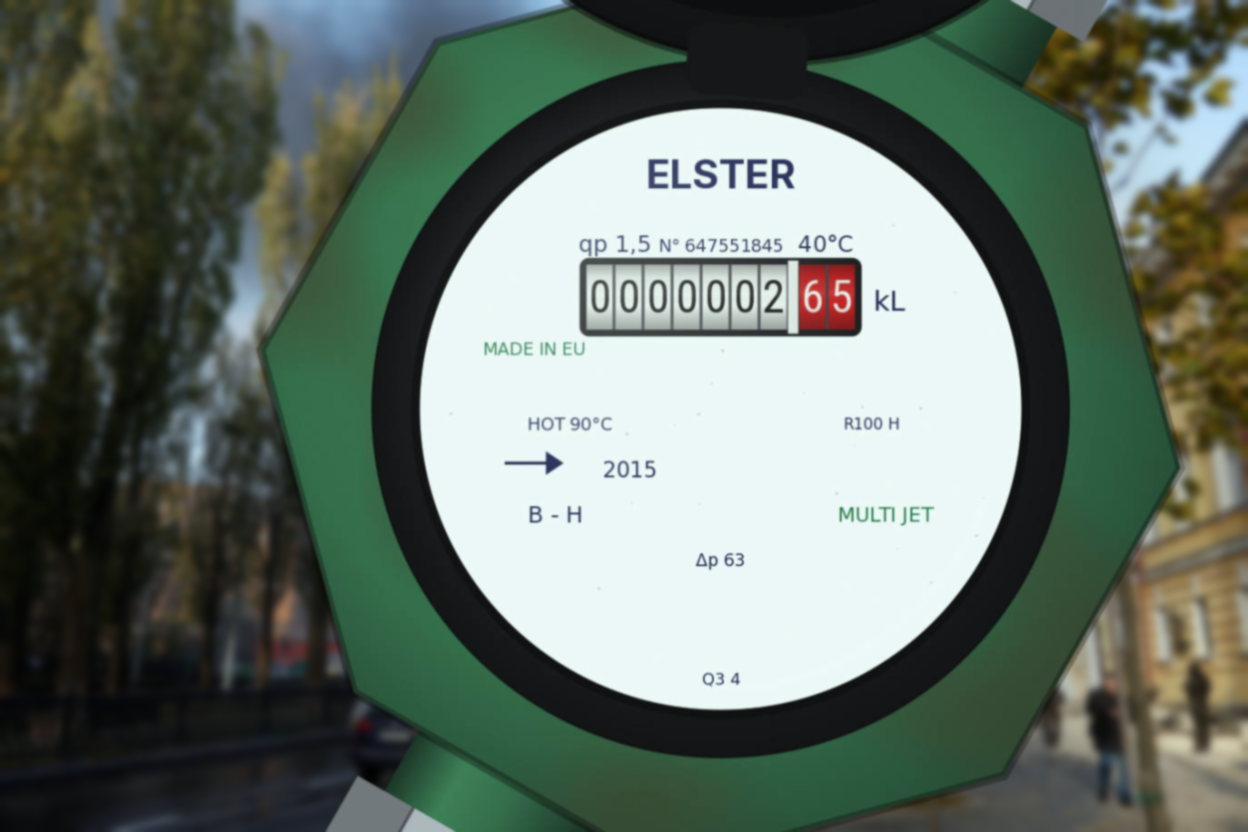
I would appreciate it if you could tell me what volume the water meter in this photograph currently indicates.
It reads 2.65 kL
